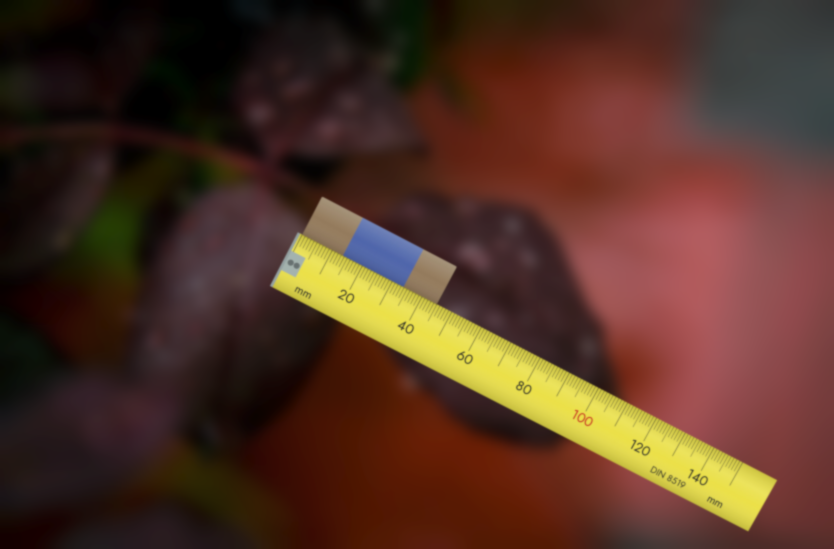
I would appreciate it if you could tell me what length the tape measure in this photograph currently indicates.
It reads 45 mm
